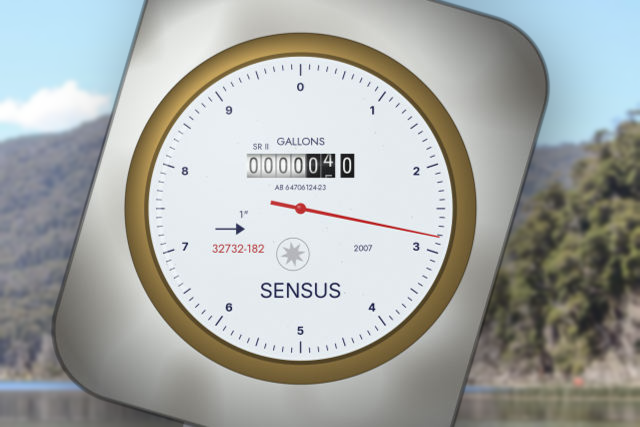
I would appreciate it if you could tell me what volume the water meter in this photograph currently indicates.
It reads 42.8 gal
